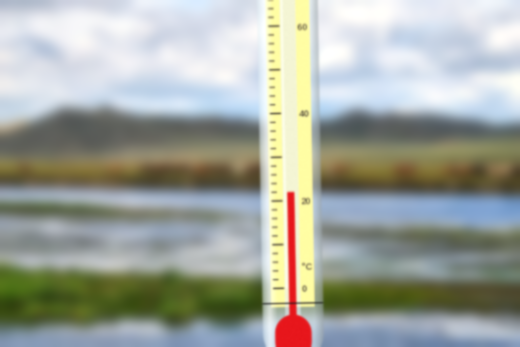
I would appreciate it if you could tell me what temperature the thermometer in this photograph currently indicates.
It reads 22 °C
